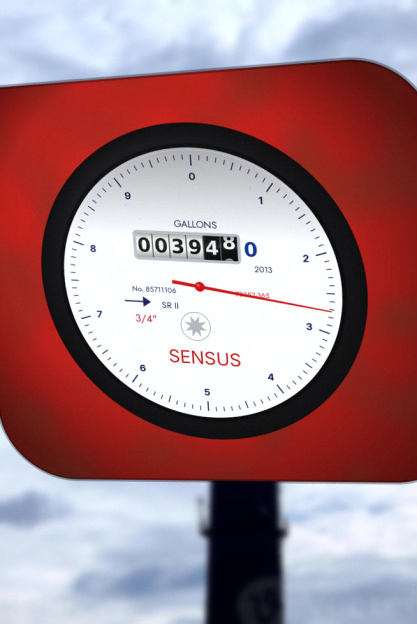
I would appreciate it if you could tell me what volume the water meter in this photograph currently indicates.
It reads 39482.7 gal
